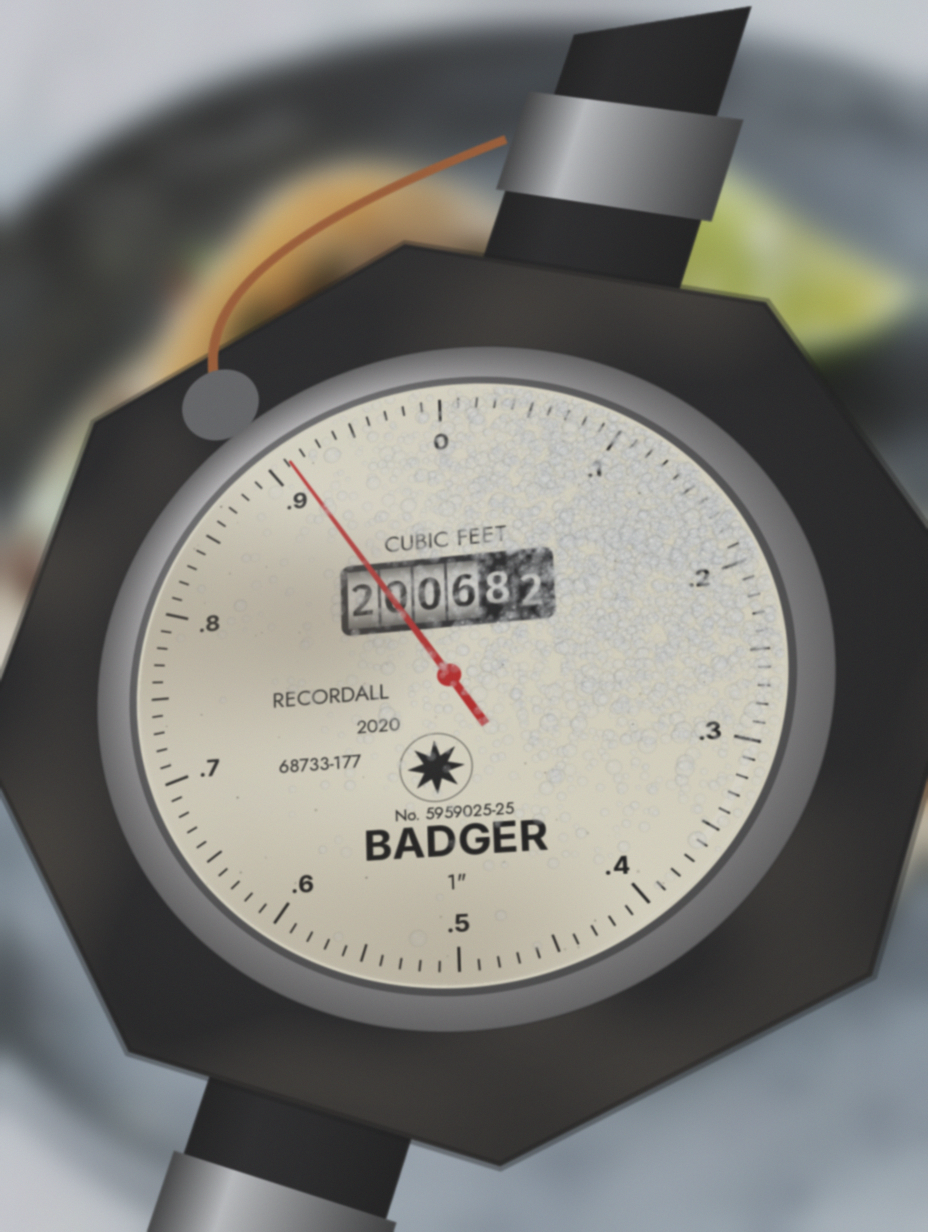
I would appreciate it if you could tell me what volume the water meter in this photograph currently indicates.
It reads 200681.91 ft³
